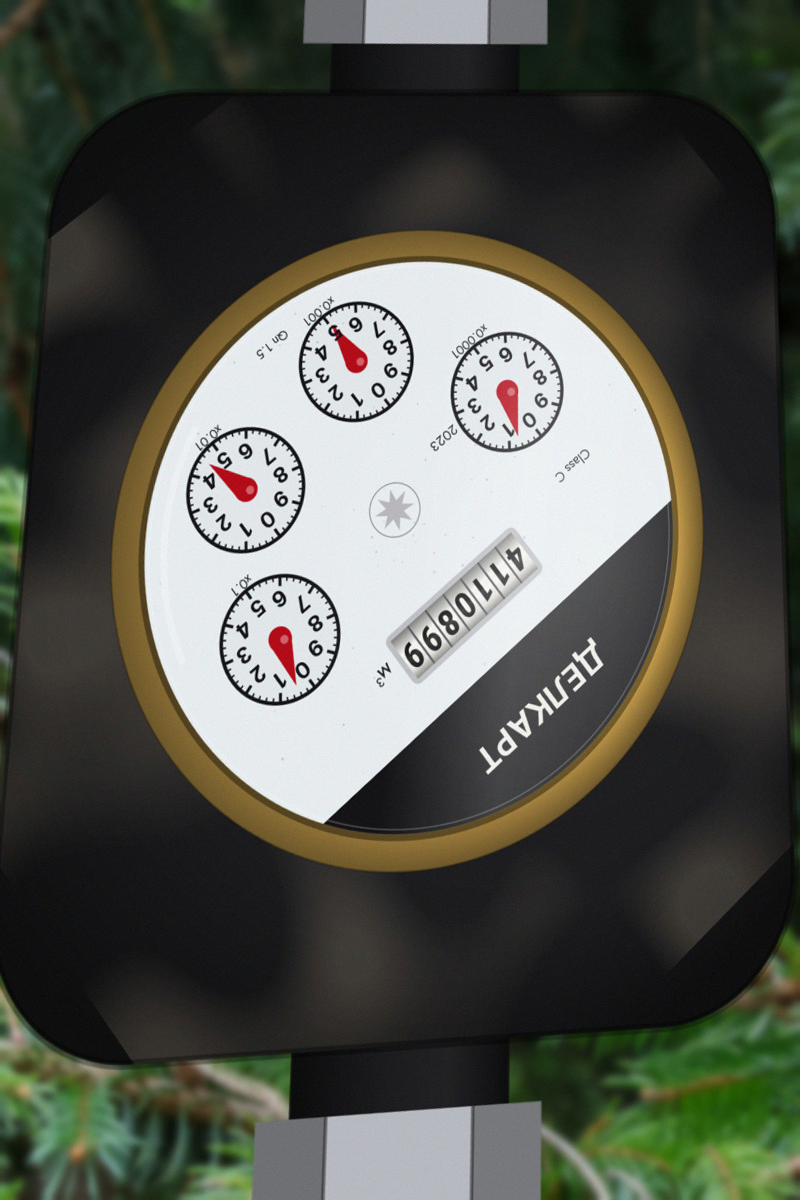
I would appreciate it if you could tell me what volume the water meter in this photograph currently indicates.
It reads 4110899.0450 m³
